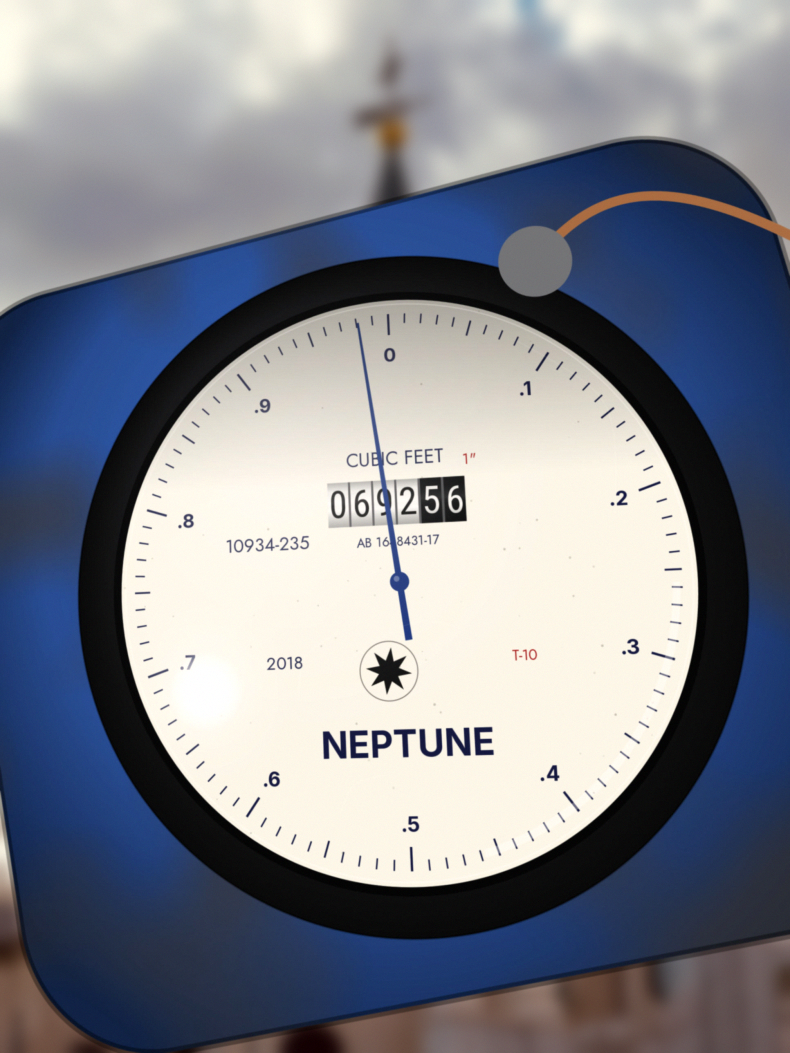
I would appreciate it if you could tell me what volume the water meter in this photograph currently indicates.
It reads 69255.98 ft³
